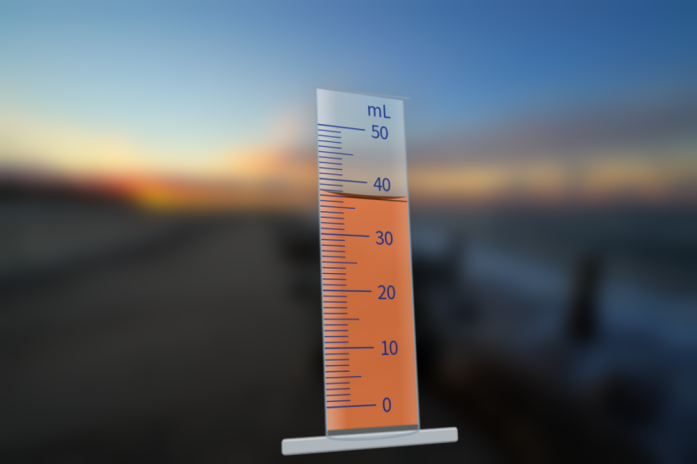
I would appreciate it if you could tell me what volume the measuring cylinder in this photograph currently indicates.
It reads 37 mL
